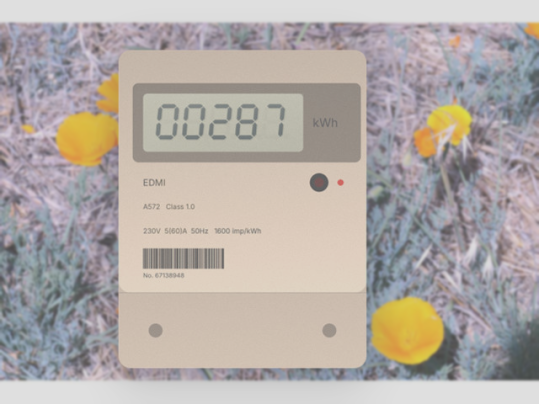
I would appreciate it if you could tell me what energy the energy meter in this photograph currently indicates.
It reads 287 kWh
